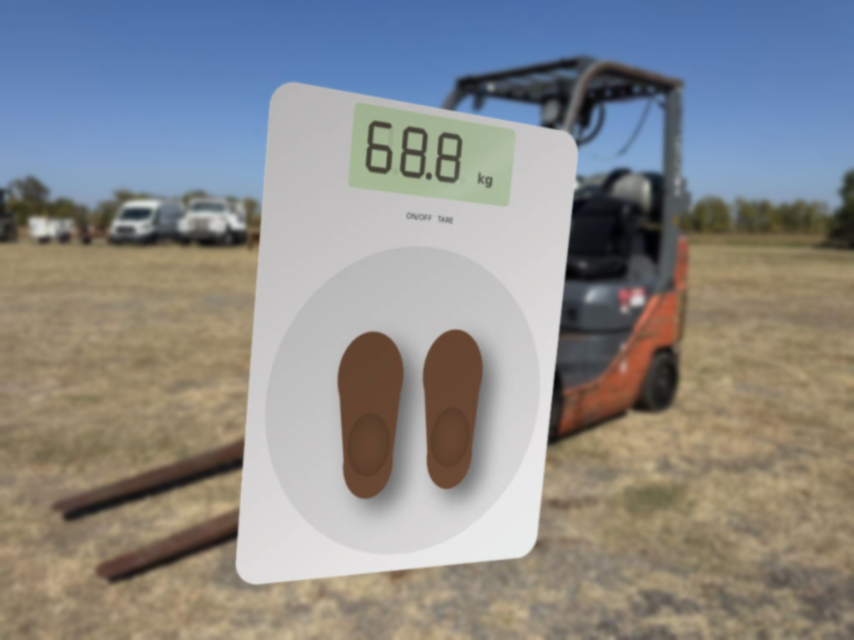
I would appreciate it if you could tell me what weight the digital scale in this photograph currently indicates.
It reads 68.8 kg
